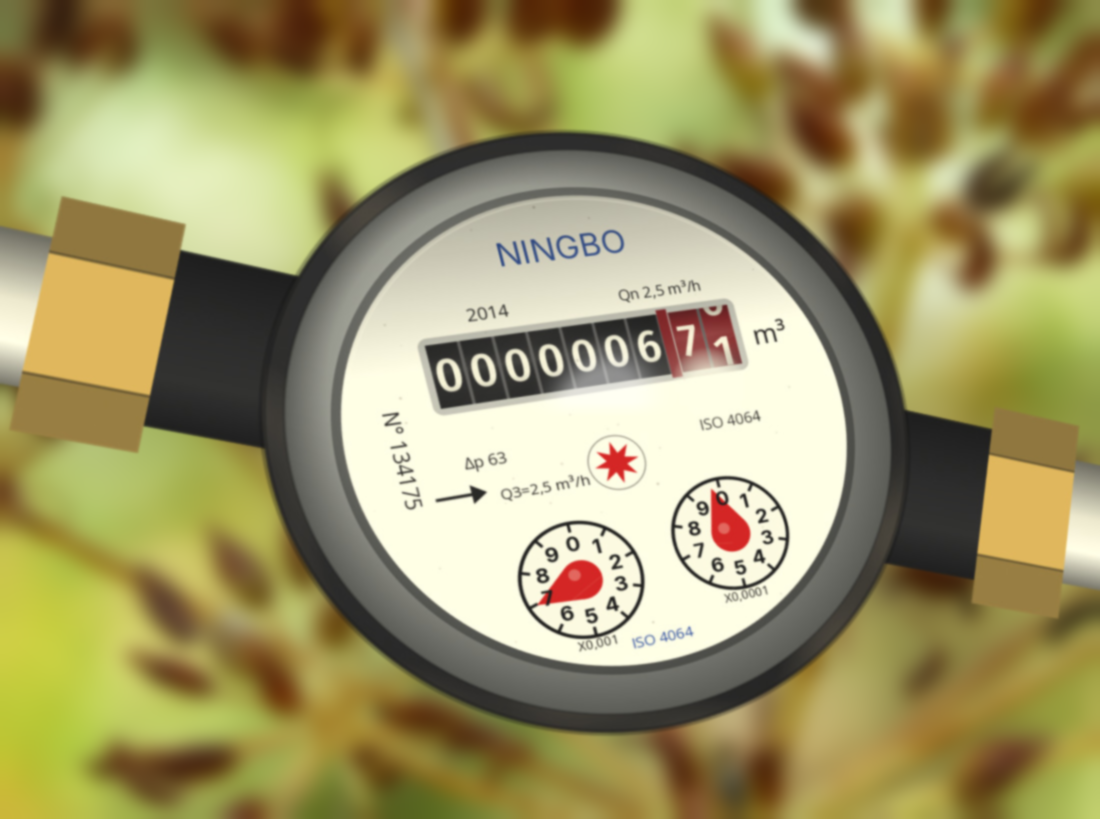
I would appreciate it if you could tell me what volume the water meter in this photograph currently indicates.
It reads 6.7069 m³
